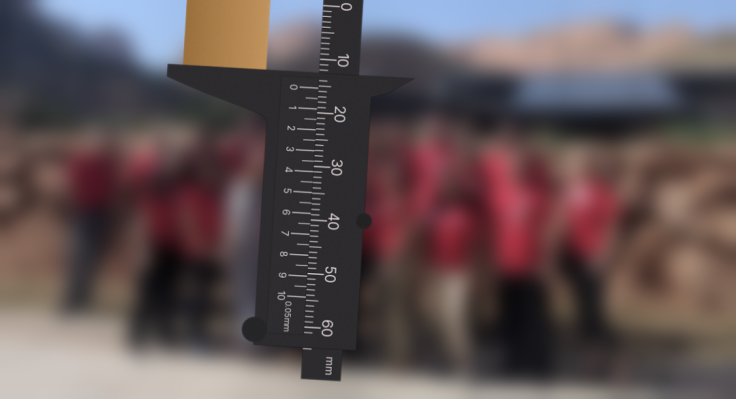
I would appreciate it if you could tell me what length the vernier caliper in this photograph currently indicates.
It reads 15.4 mm
